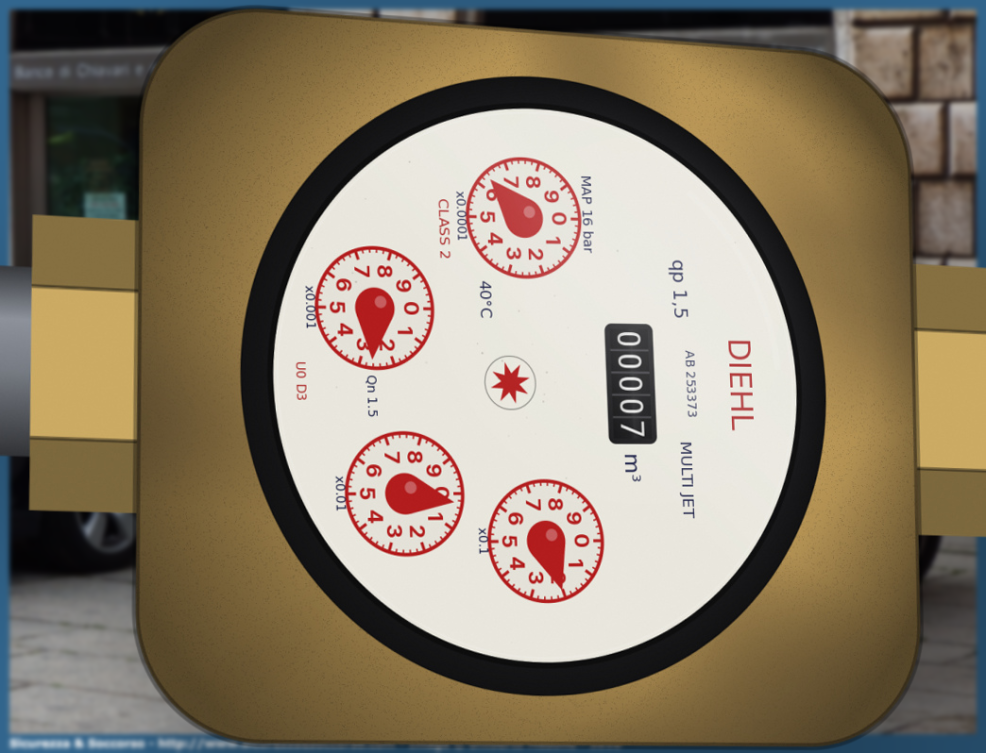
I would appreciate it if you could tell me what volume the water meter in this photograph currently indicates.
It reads 7.2026 m³
